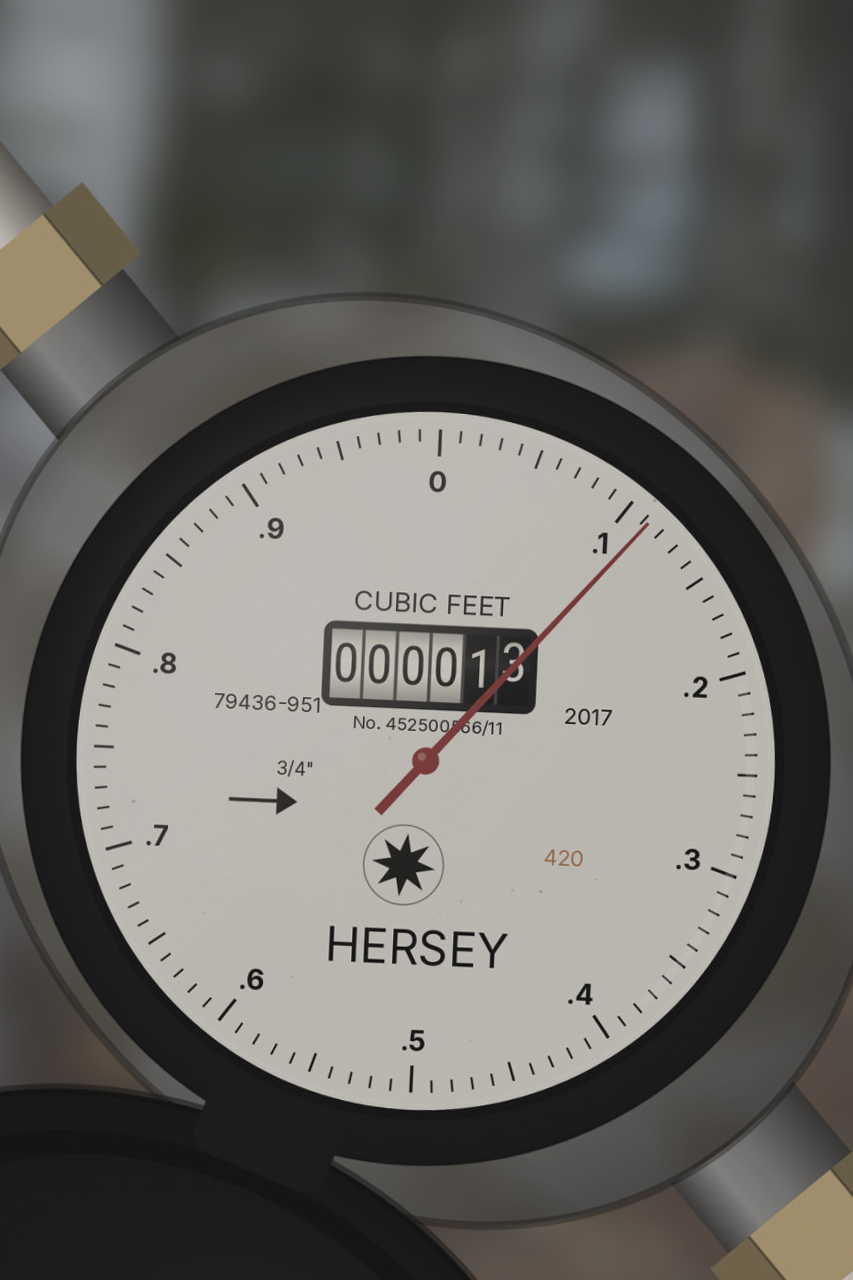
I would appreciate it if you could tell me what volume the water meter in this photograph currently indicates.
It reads 13.11 ft³
